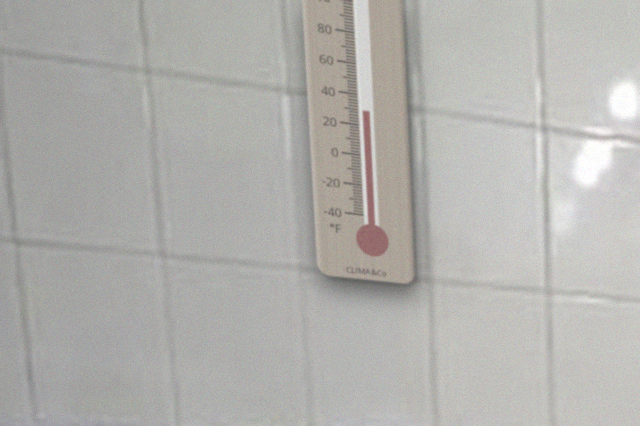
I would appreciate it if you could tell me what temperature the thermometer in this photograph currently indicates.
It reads 30 °F
